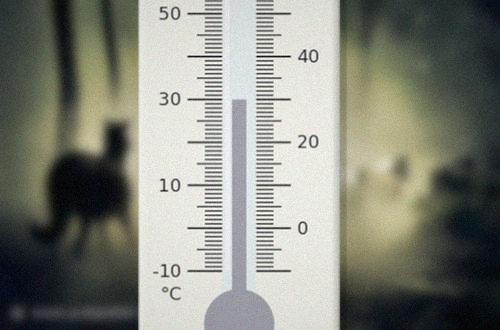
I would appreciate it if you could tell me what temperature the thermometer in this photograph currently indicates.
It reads 30 °C
